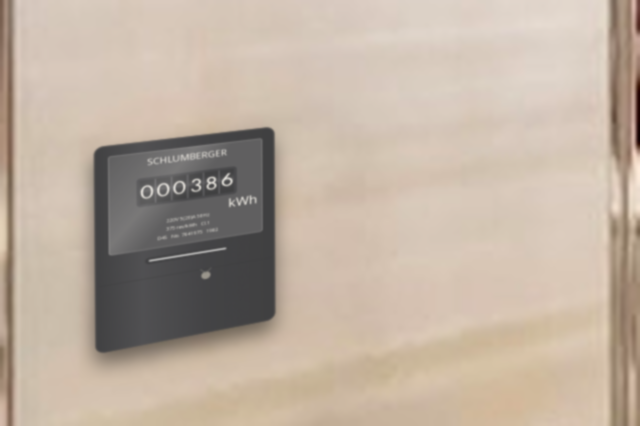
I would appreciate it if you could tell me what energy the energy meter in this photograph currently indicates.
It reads 386 kWh
